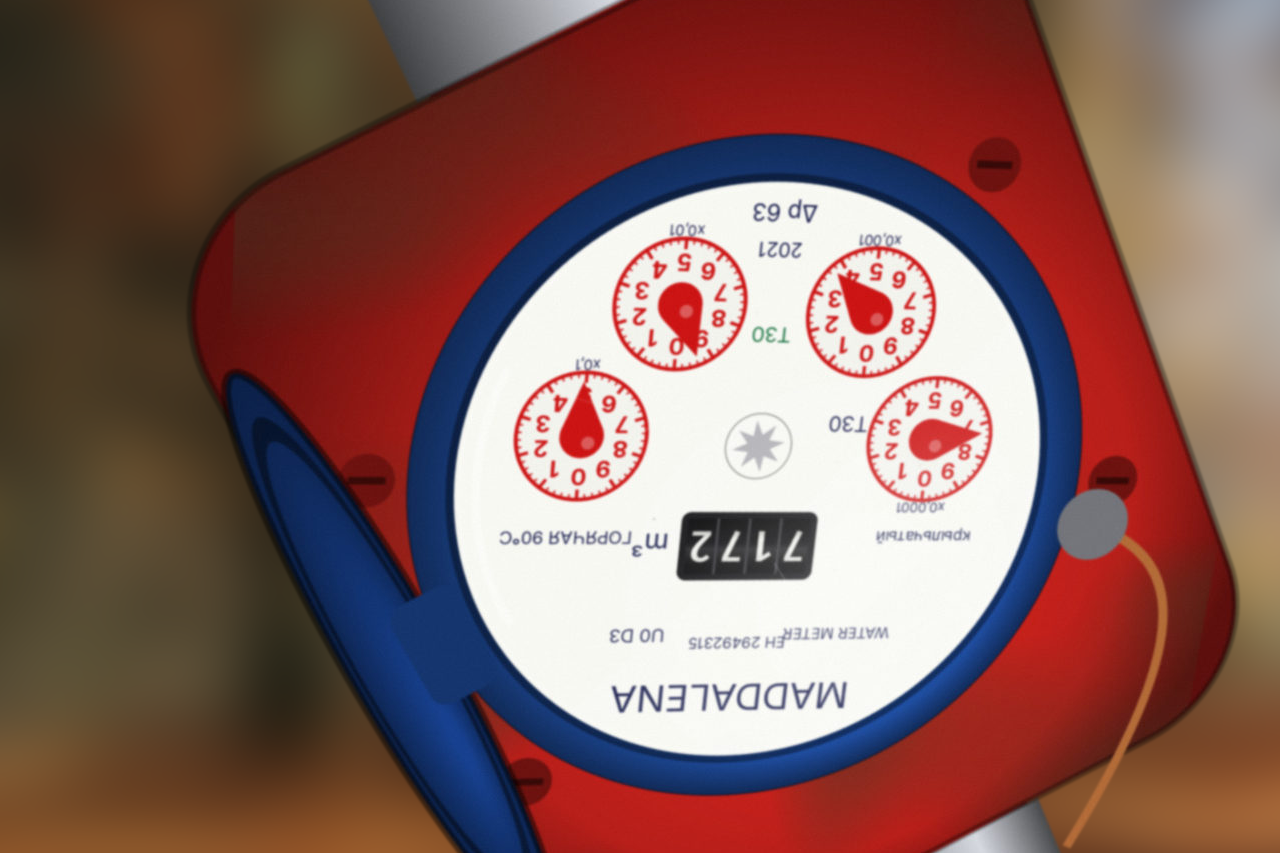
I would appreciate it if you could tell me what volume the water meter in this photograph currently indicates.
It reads 7172.4937 m³
